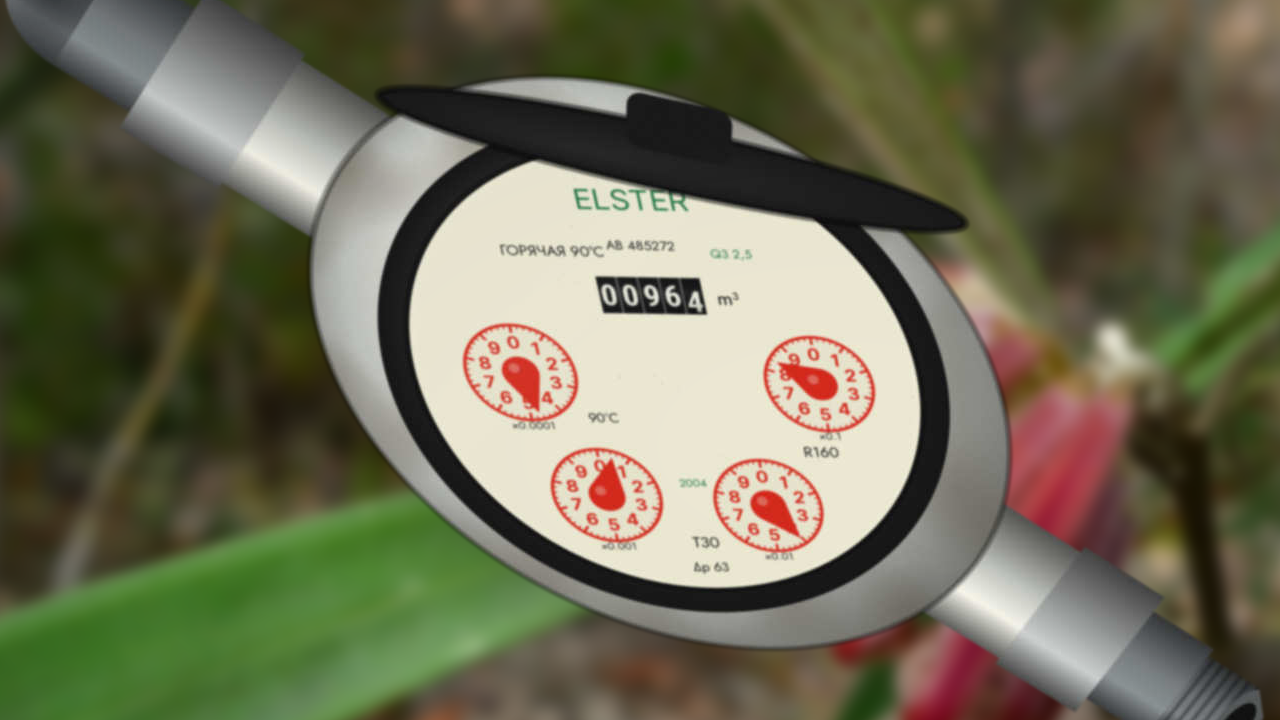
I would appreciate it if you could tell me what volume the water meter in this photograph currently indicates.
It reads 963.8404 m³
